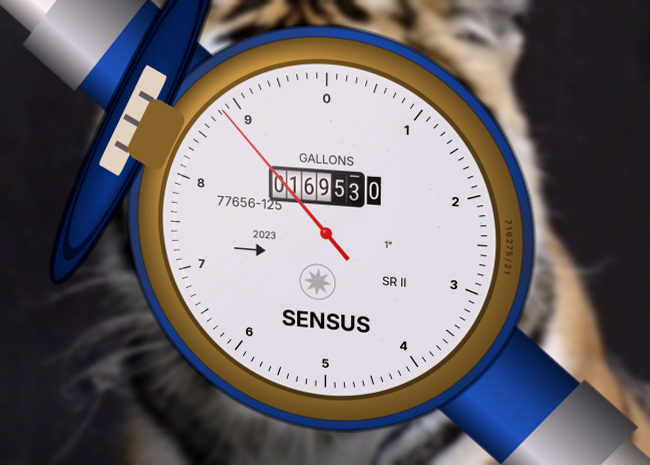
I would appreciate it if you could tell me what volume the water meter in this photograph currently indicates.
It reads 169528.8 gal
